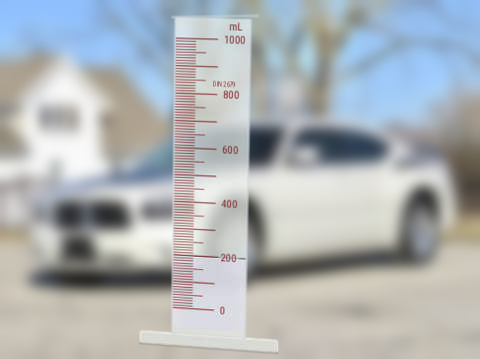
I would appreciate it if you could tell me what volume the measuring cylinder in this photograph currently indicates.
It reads 200 mL
